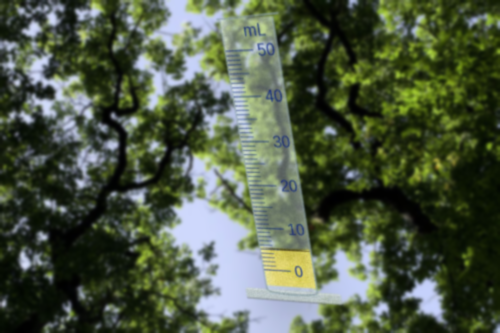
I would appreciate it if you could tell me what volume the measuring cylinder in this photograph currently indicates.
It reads 5 mL
